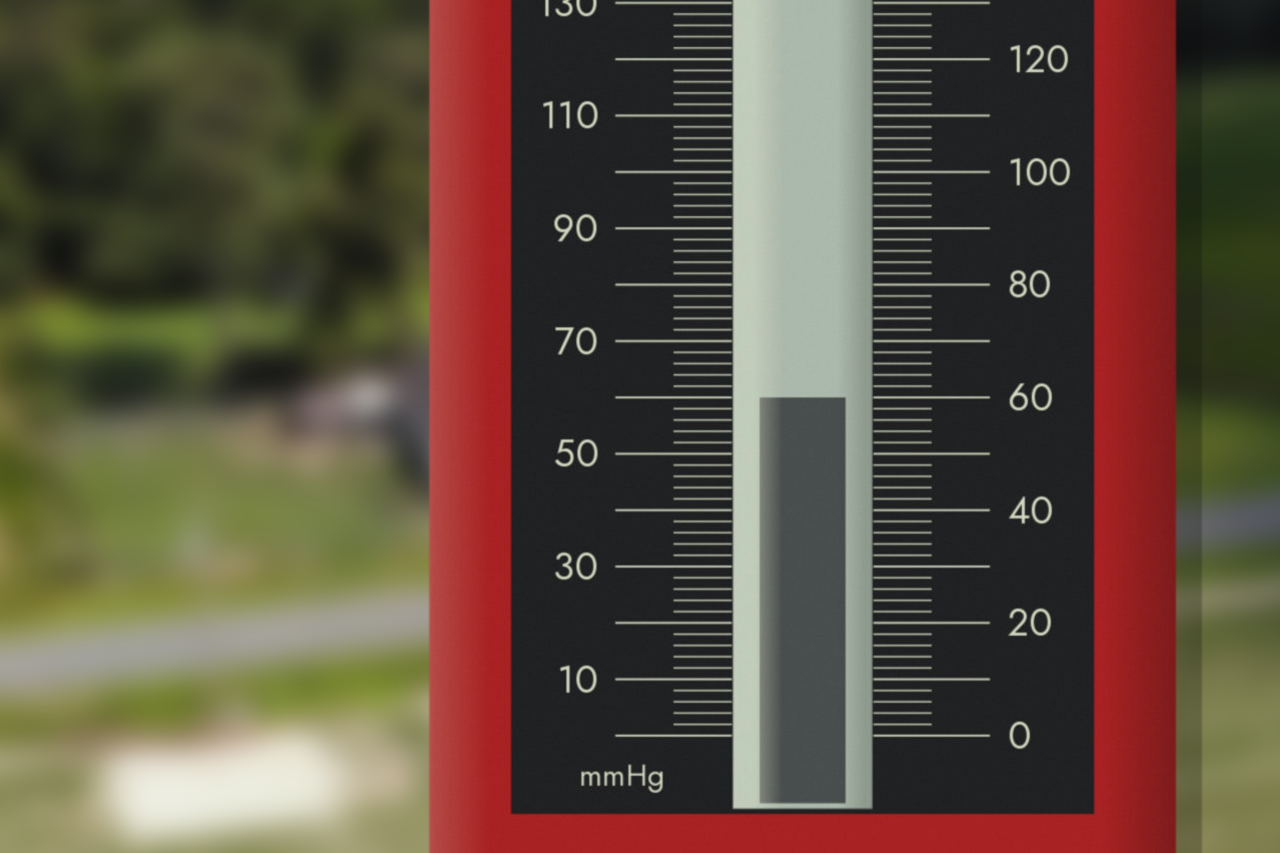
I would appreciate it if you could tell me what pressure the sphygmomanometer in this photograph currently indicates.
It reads 60 mmHg
